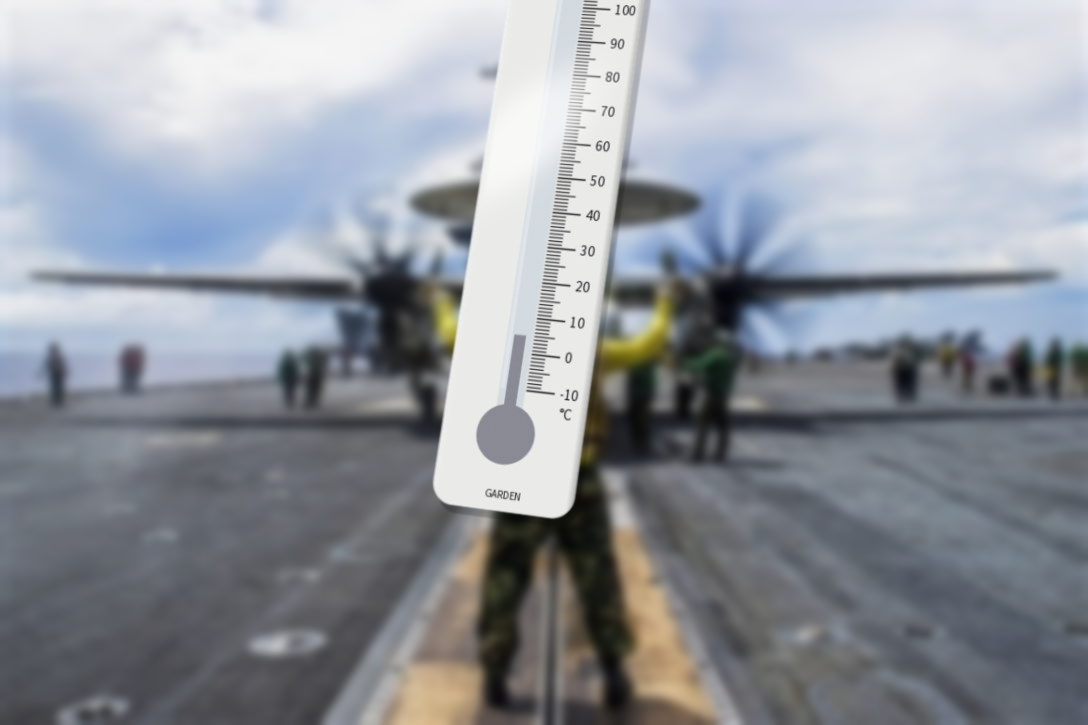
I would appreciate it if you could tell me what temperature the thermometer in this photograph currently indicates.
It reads 5 °C
